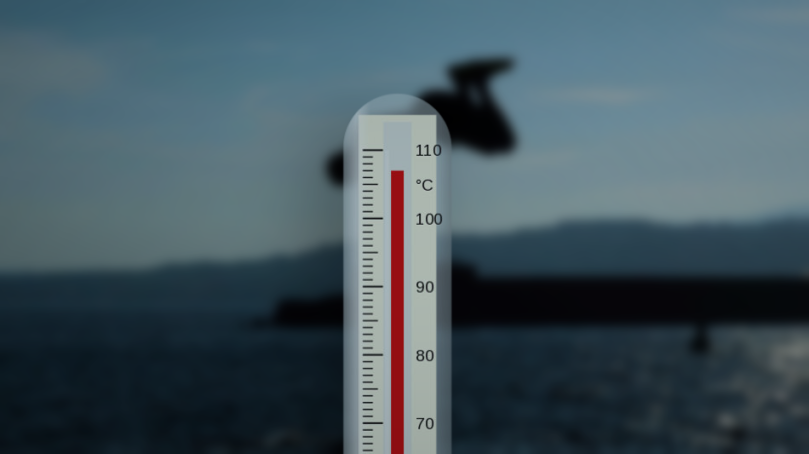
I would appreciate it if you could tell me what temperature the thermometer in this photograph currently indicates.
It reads 107 °C
